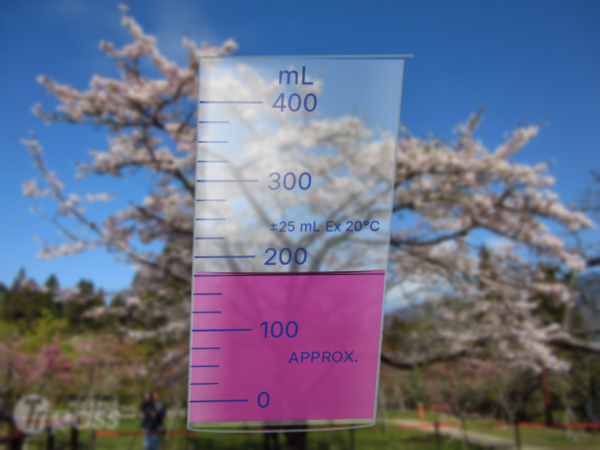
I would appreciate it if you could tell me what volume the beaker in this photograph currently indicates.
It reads 175 mL
